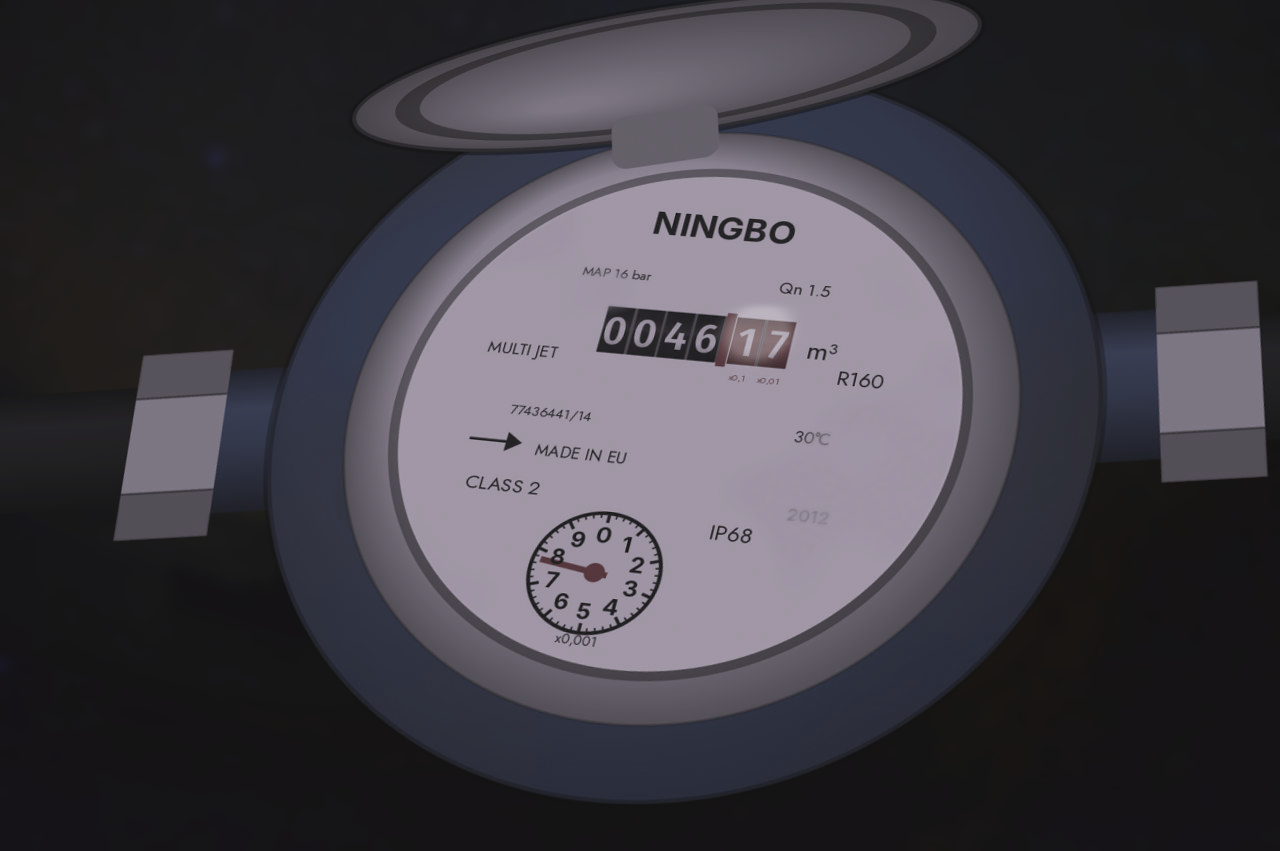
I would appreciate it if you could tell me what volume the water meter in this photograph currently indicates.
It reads 46.177 m³
